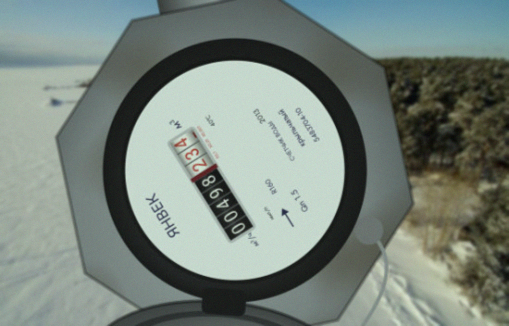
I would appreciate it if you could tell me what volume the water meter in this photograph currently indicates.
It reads 498.234 m³
